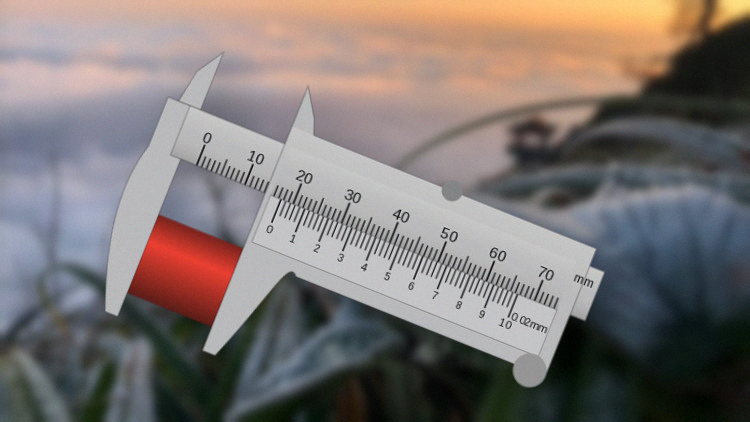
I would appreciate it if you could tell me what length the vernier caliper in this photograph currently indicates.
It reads 17.5 mm
